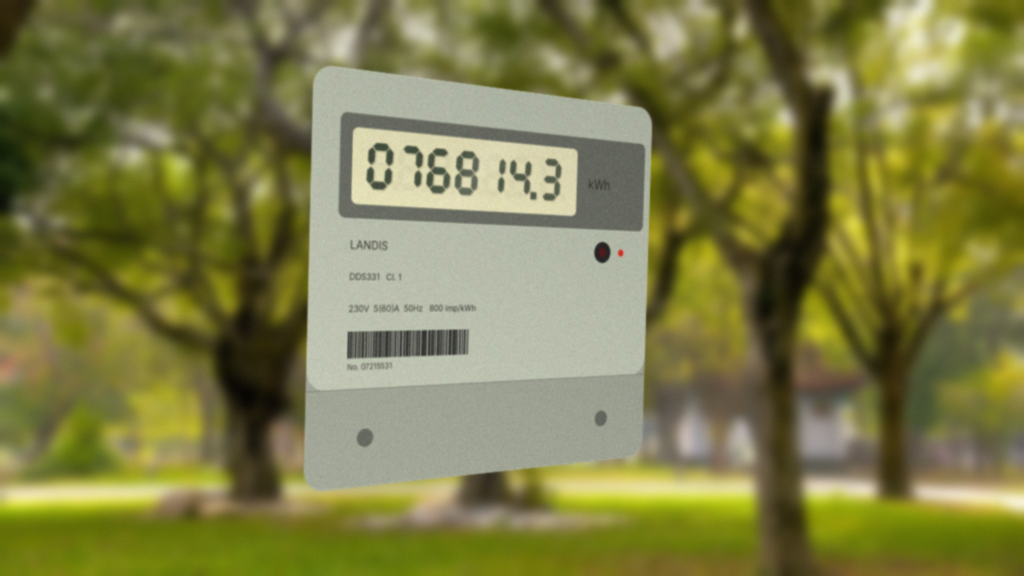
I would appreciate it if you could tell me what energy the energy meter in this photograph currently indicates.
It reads 76814.3 kWh
